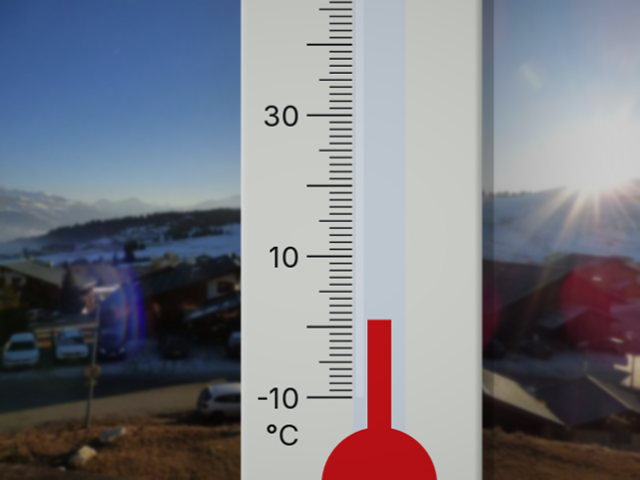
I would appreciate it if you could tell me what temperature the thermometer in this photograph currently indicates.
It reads 1 °C
